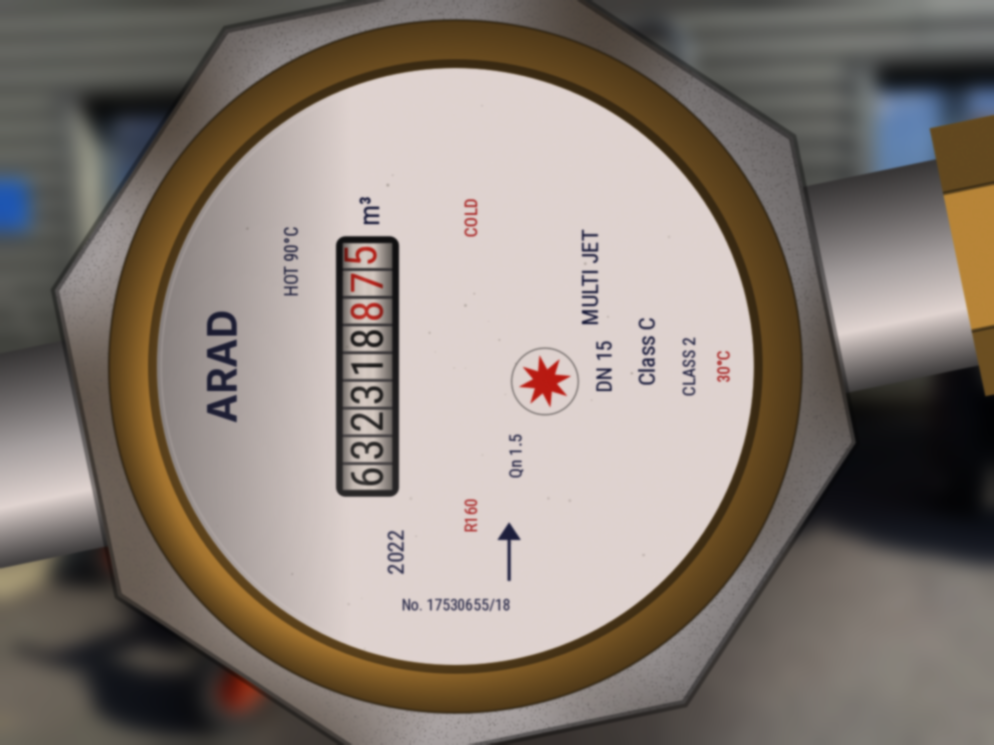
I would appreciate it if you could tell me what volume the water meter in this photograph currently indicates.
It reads 632318.875 m³
